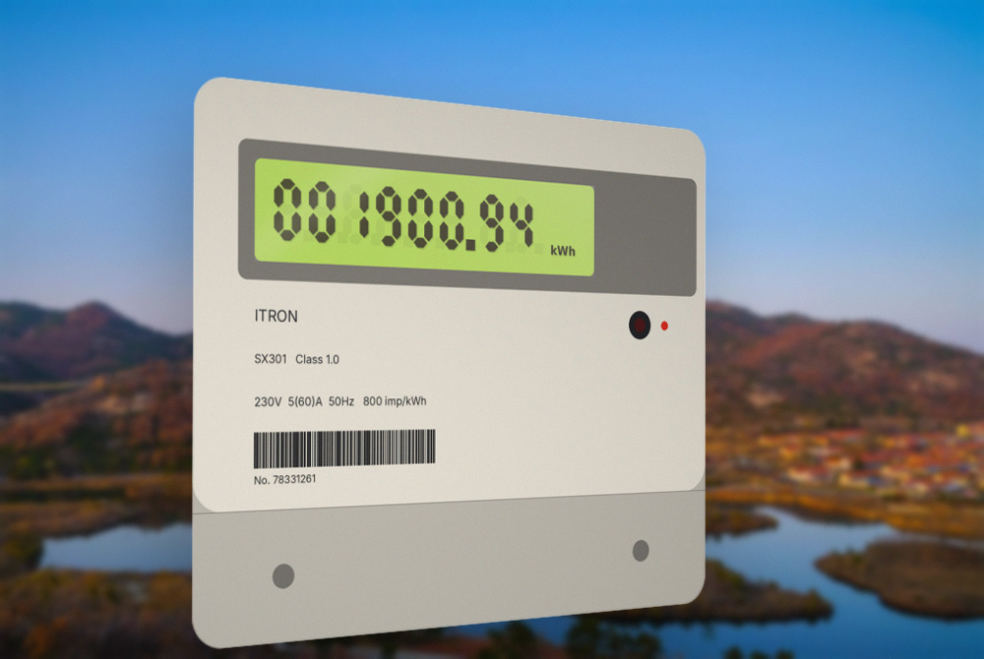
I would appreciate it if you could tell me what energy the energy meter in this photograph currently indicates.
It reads 1900.94 kWh
